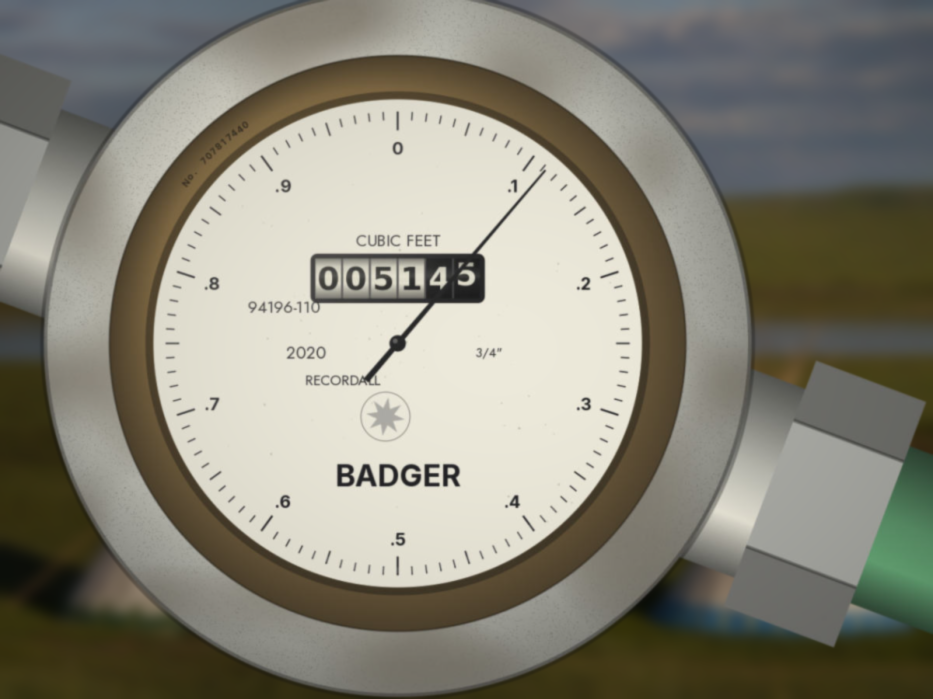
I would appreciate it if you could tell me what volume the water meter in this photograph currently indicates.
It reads 5145.11 ft³
